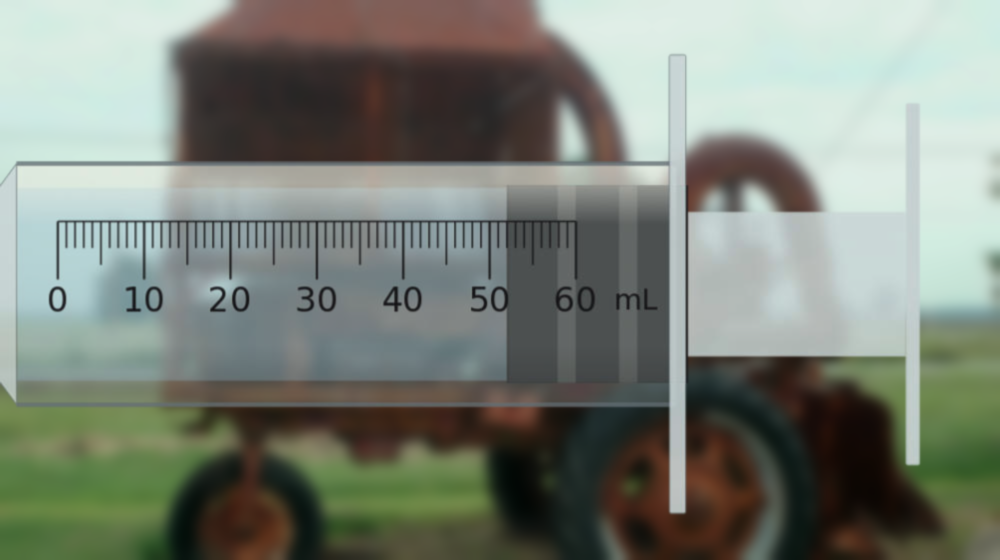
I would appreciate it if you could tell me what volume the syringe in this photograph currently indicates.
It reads 52 mL
